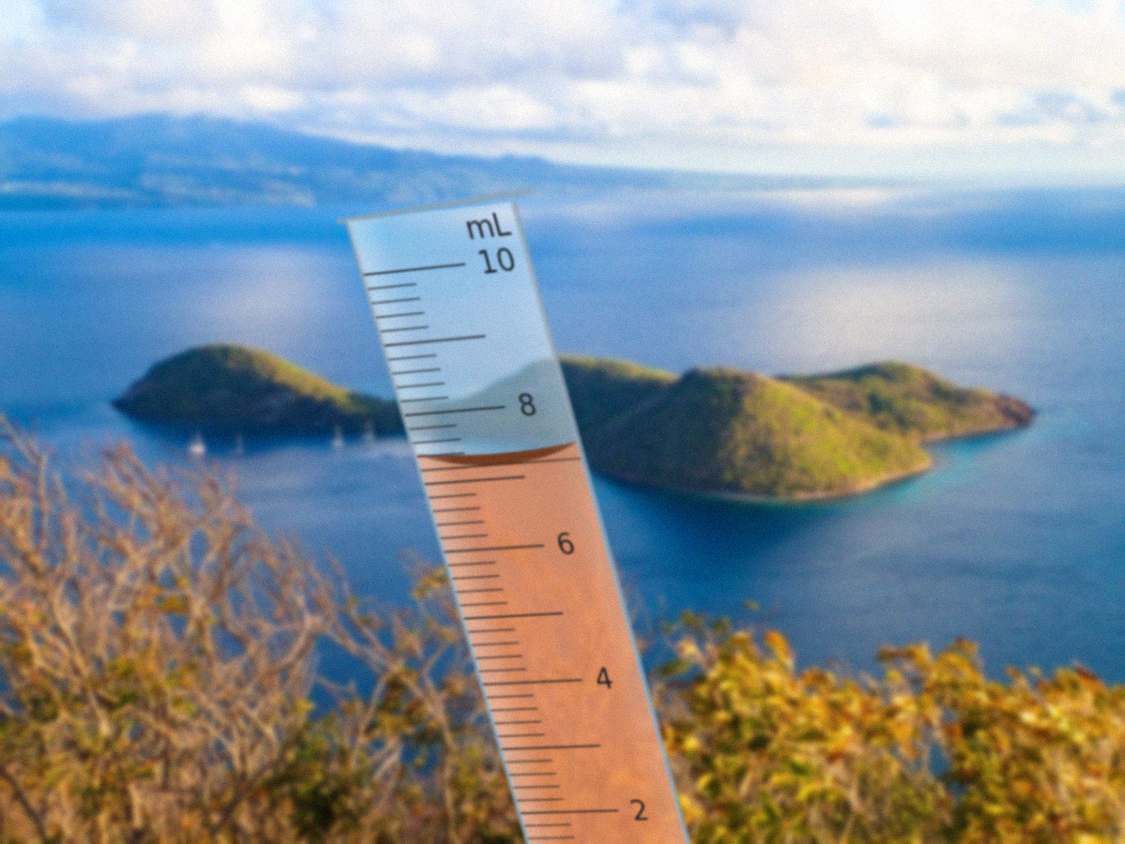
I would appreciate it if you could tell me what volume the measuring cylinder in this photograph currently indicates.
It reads 7.2 mL
